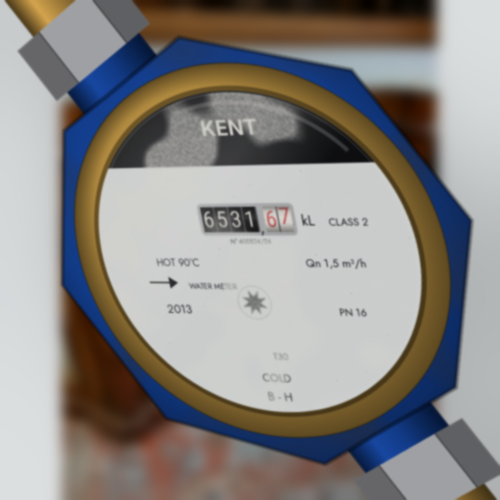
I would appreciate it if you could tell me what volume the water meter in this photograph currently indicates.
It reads 6531.67 kL
